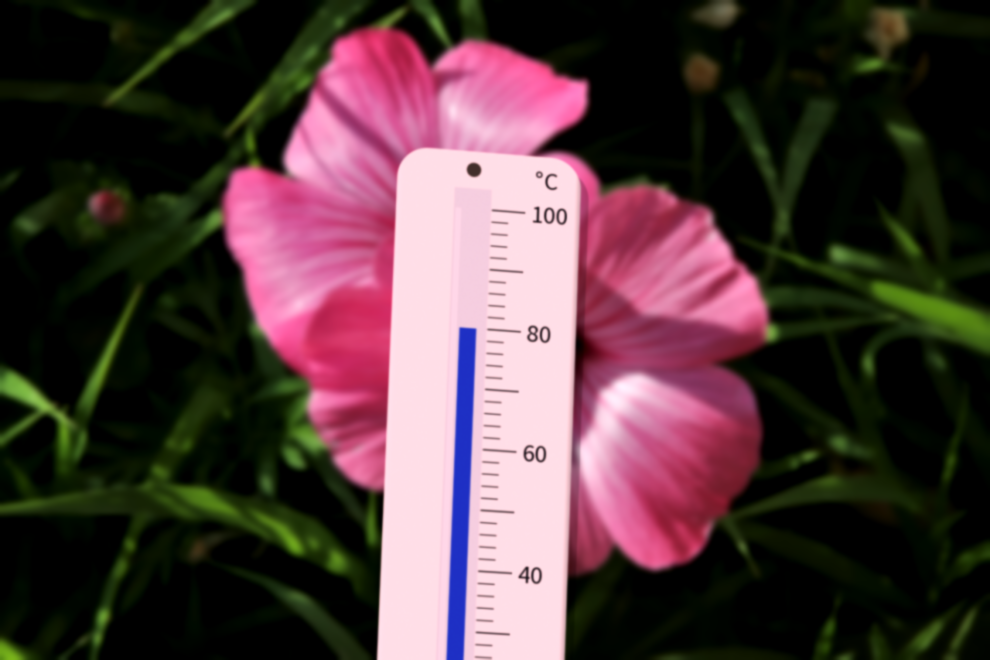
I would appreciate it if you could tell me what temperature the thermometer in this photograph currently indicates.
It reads 80 °C
